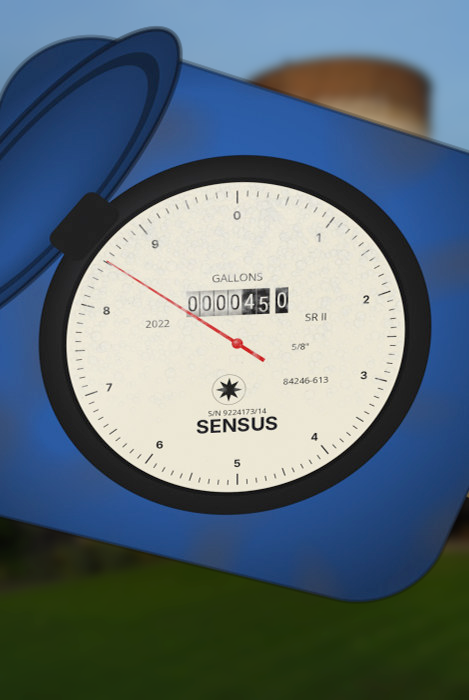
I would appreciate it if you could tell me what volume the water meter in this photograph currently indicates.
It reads 448.5 gal
